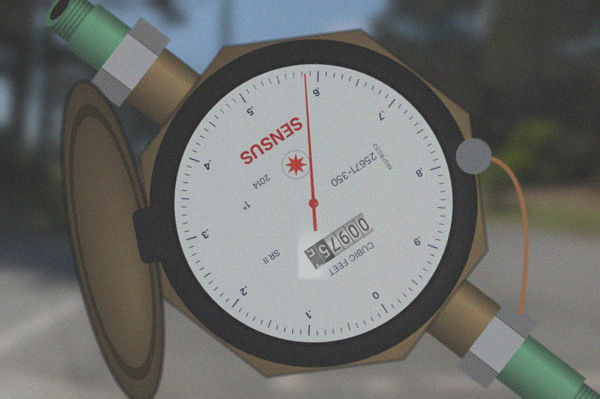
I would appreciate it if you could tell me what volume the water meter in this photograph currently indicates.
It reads 9754.58 ft³
